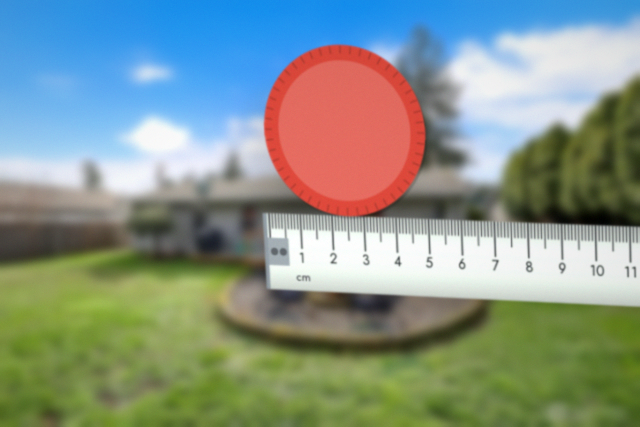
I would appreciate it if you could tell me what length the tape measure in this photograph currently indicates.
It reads 5 cm
